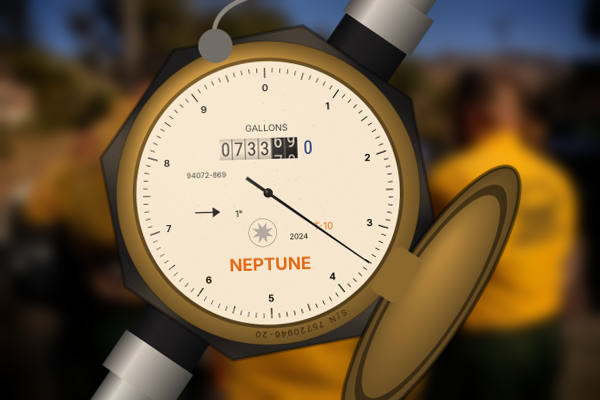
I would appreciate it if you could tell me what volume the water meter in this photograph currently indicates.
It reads 733693.5 gal
